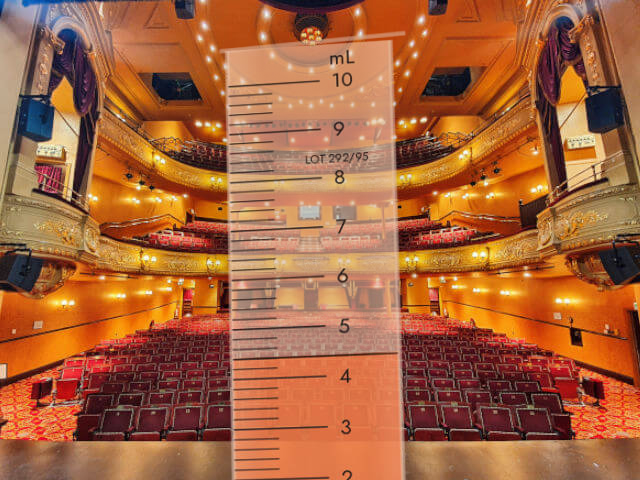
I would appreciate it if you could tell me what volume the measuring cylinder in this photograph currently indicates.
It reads 4.4 mL
